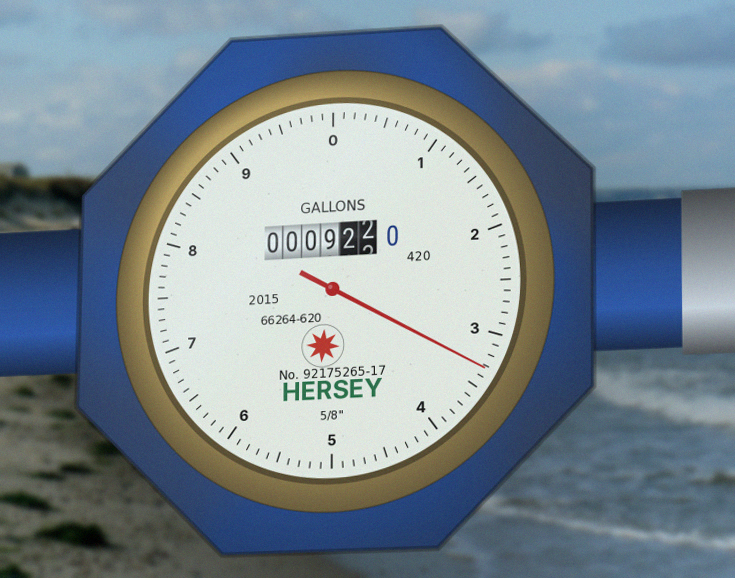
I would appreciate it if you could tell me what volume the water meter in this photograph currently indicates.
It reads 9223.3 gal
